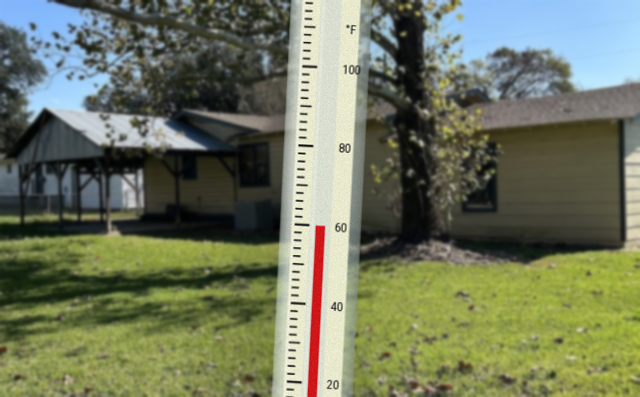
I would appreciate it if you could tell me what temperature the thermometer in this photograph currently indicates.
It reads 60 °F
